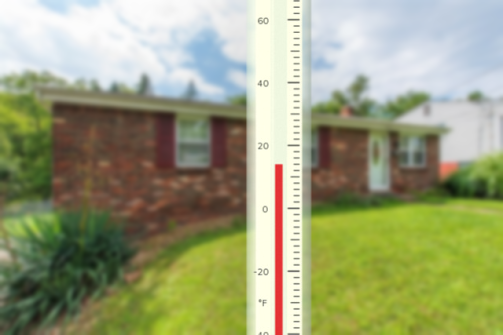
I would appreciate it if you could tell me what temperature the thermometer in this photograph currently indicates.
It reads 14 °F
